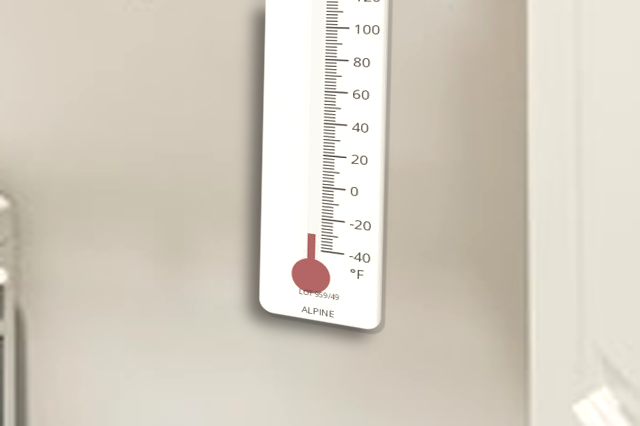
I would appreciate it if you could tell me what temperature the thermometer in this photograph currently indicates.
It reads -30 °F
